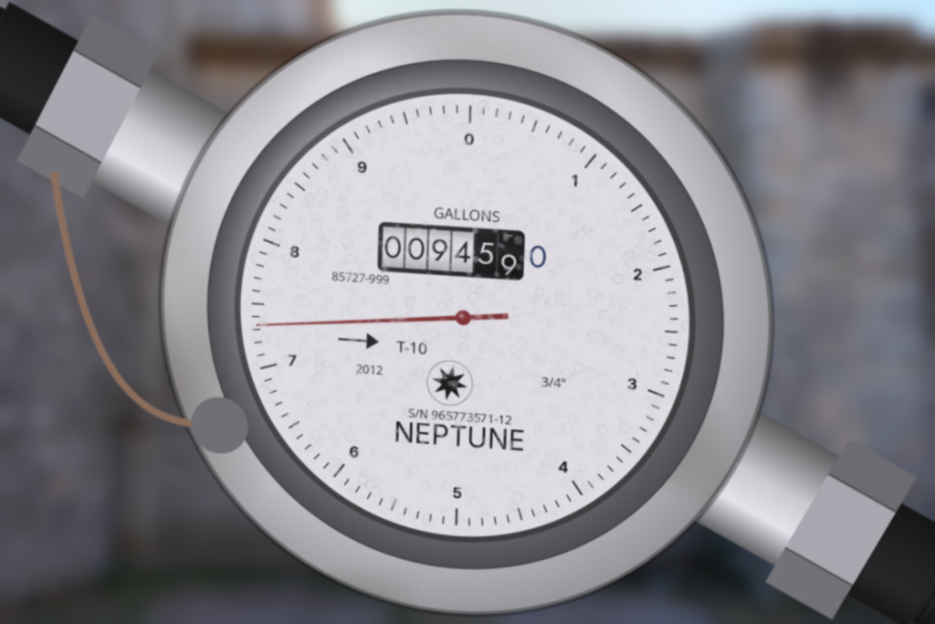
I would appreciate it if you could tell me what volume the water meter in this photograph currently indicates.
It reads 94587.3 gal
